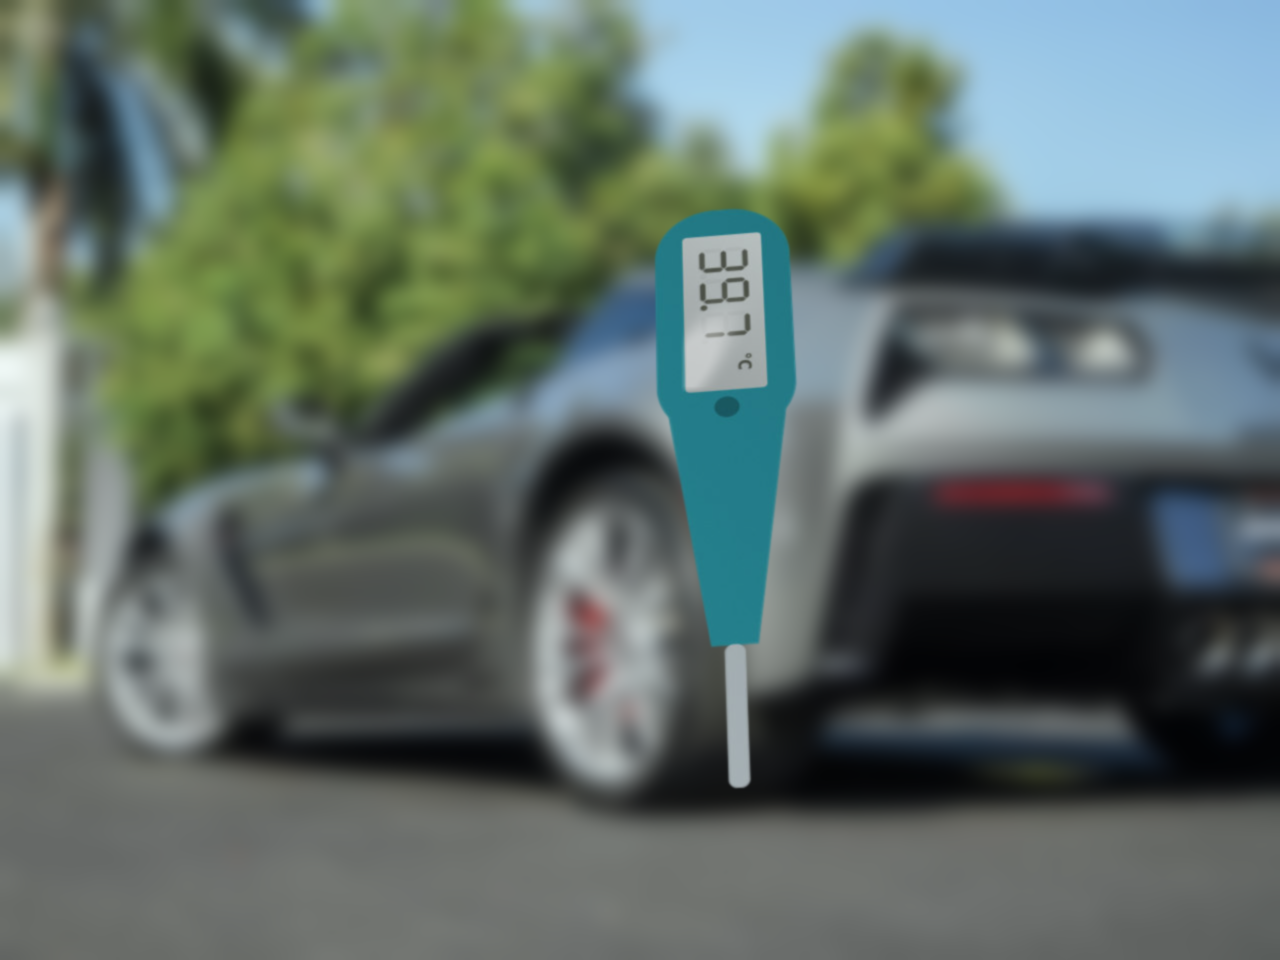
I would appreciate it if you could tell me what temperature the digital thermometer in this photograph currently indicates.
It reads 39.7 °C
